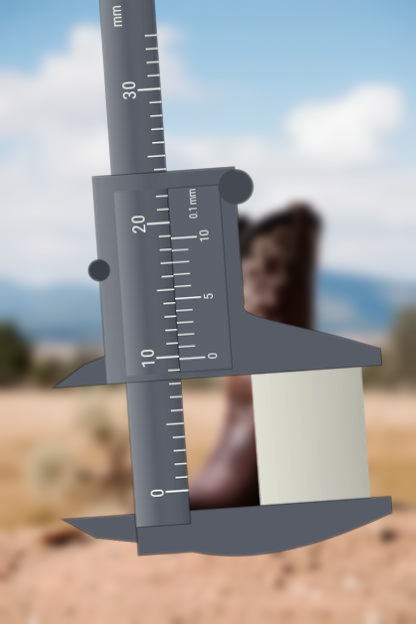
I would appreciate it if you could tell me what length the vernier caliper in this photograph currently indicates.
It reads 9.8 mm
